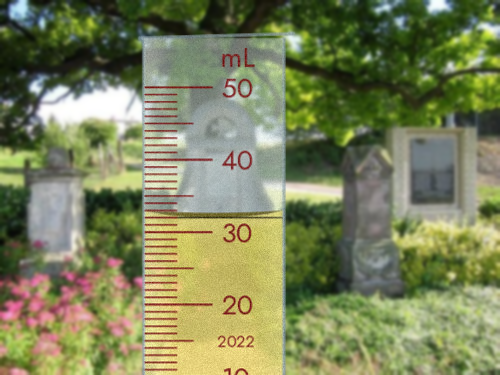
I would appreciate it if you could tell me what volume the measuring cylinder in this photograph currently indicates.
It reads 32 mL
